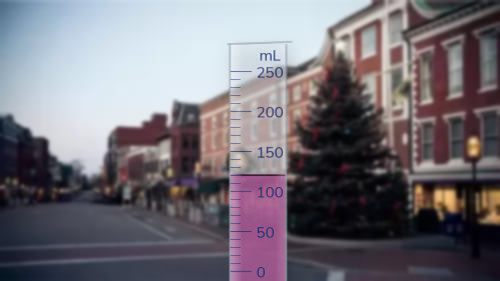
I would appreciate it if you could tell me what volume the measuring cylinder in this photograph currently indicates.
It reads 120 mL
